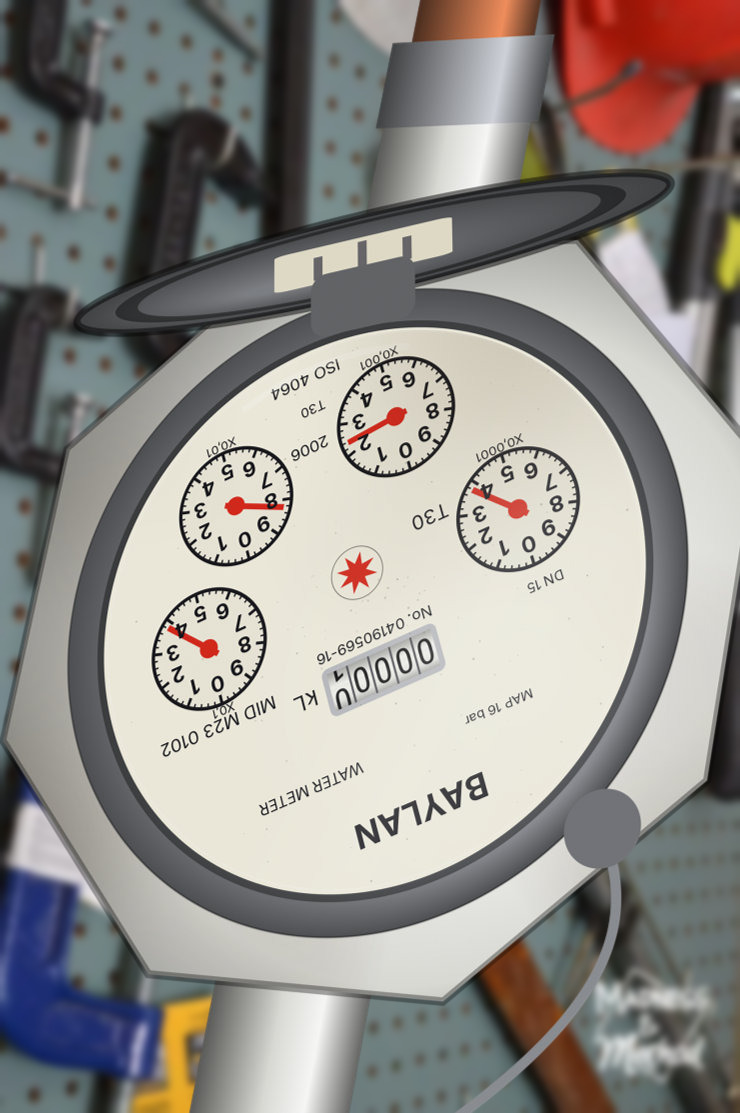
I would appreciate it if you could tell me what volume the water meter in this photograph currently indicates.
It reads 0.3823 kL
